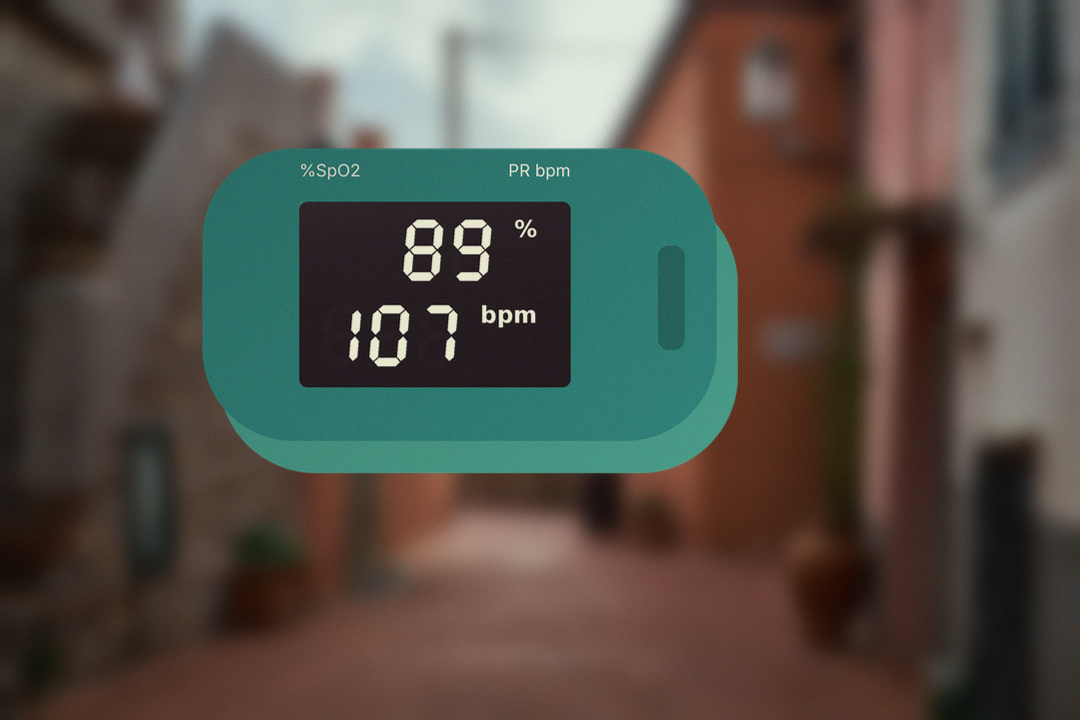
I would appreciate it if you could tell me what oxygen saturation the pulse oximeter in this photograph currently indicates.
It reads 89 %
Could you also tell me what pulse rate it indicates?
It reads 107 bpm
